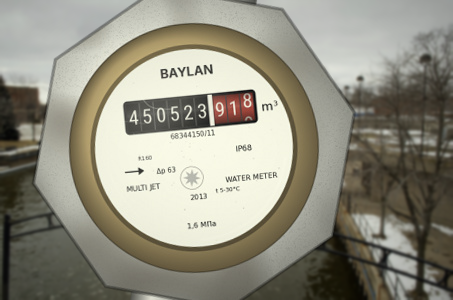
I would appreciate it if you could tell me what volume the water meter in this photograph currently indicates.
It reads 450523.918 m³
